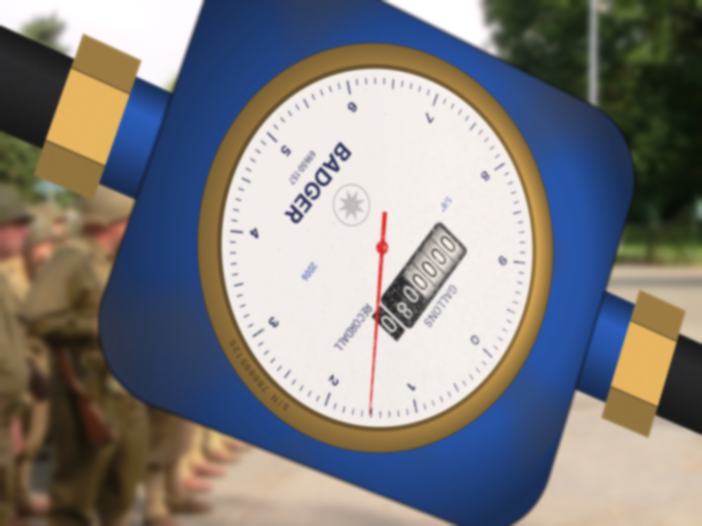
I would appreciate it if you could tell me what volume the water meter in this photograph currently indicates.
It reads 81.5 gal
